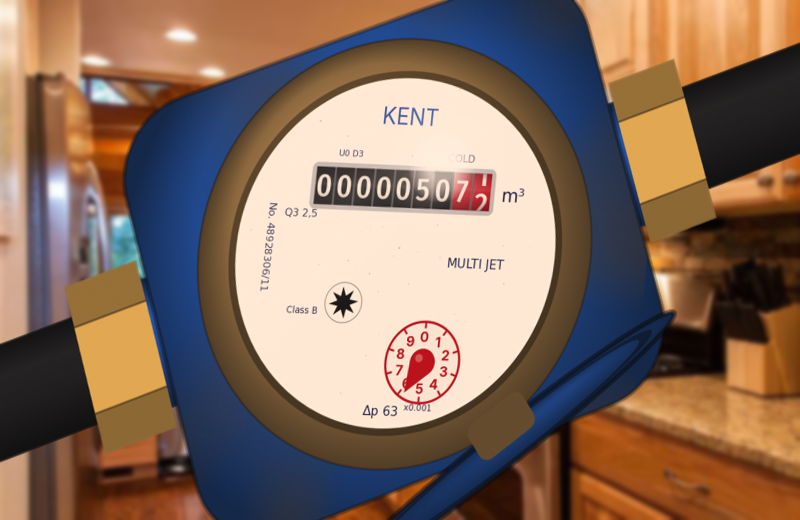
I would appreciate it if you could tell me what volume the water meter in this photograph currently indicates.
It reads 50.715 m³
